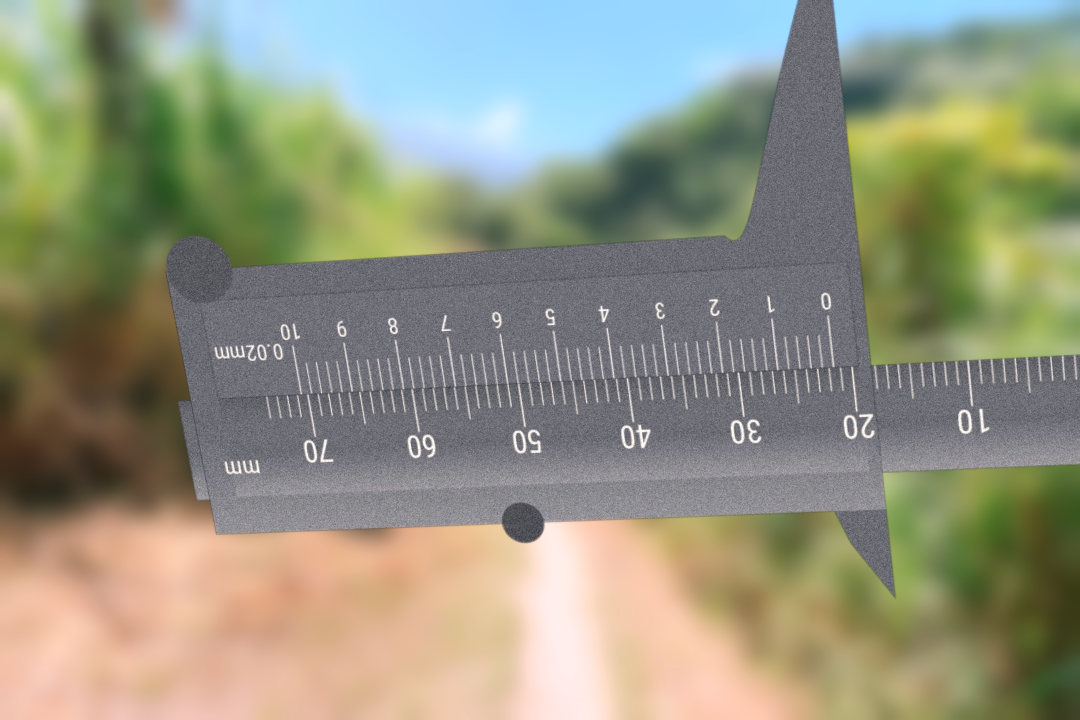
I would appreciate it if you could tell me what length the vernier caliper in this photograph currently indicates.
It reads 21.6 mm
